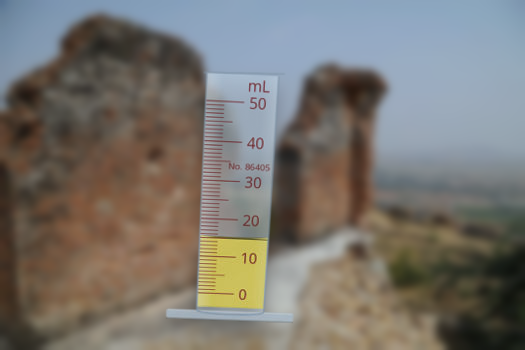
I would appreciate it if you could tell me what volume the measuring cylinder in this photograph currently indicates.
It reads 15 mL
